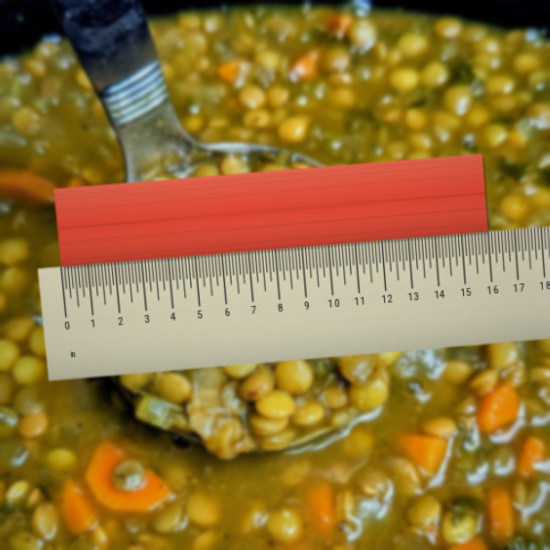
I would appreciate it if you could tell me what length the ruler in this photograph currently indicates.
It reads 16 in
